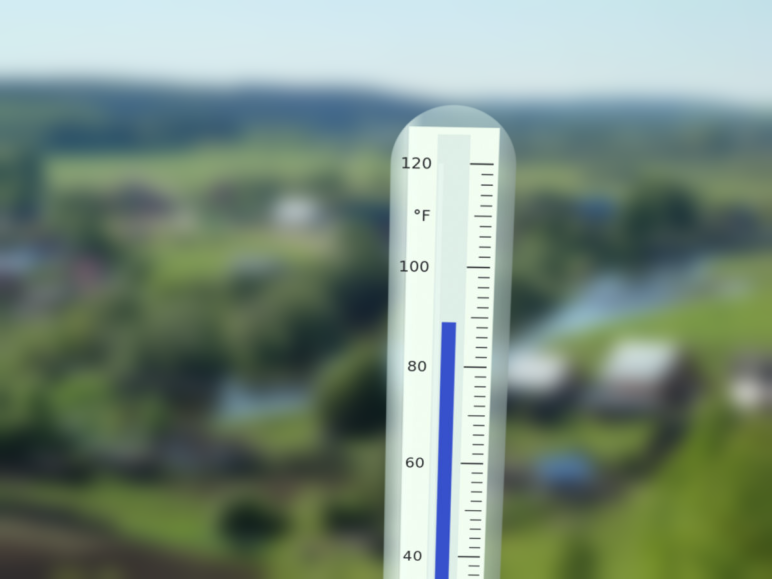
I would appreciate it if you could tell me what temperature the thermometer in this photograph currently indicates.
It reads 89 °F
